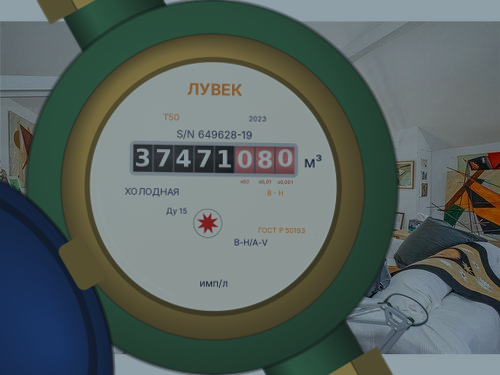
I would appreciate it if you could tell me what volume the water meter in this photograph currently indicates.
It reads 37471.080 m³
